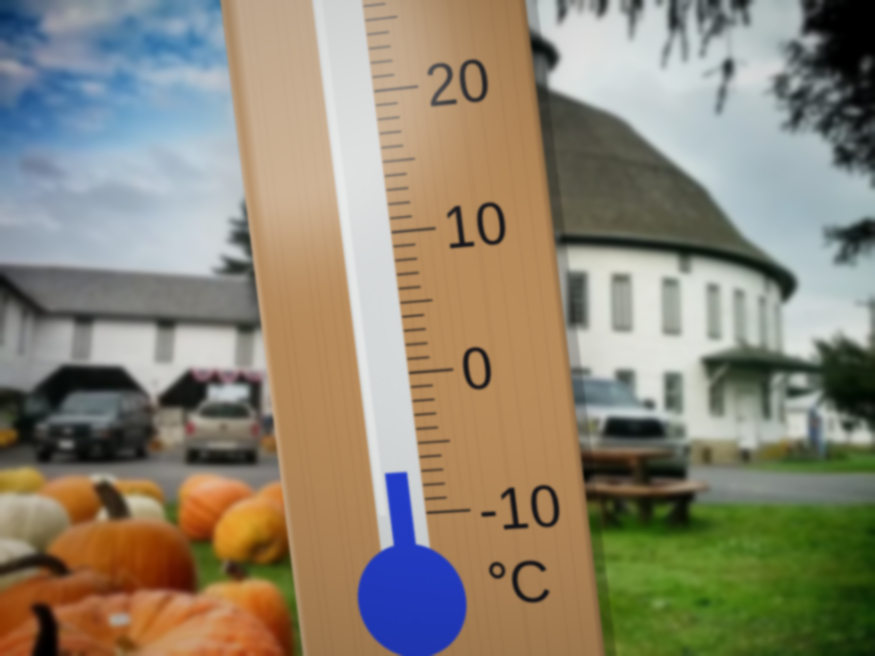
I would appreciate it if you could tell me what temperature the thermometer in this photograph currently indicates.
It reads -7 °C
